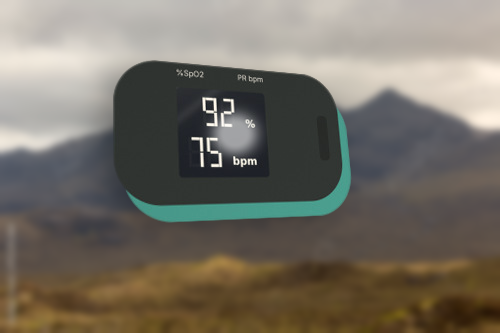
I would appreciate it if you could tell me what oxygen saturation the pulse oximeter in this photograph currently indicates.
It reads 92 %
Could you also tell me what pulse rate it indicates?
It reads 75 bpm
